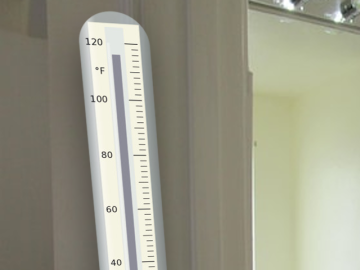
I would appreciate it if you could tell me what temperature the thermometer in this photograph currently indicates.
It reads 116 °F
